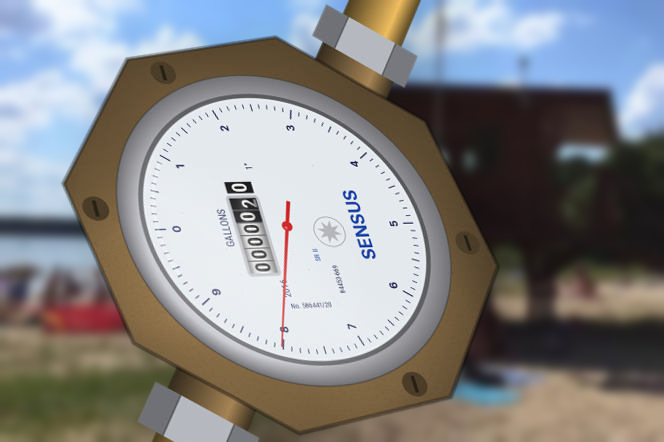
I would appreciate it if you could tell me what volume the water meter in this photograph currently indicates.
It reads 18.0 gal
